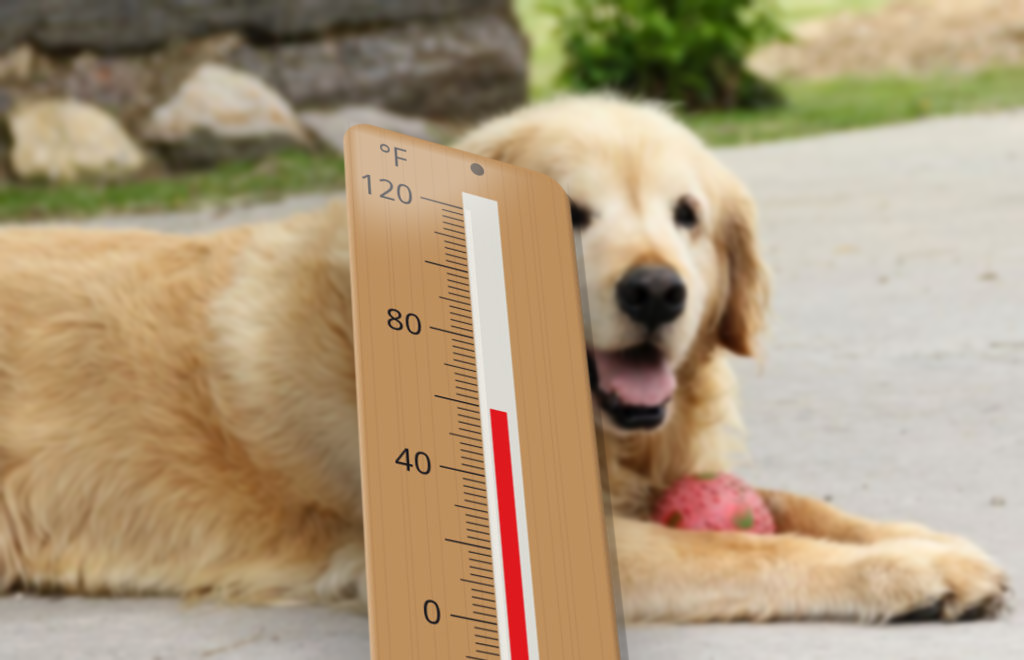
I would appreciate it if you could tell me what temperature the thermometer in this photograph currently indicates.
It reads 60 °F
